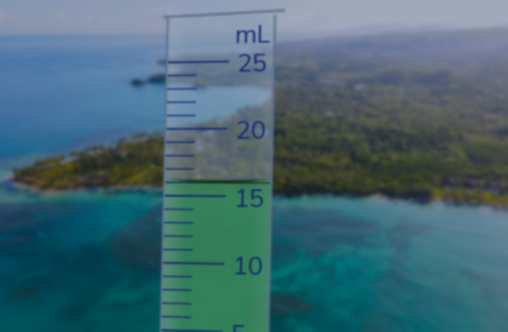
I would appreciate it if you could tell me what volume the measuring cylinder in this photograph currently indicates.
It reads 16 mL
